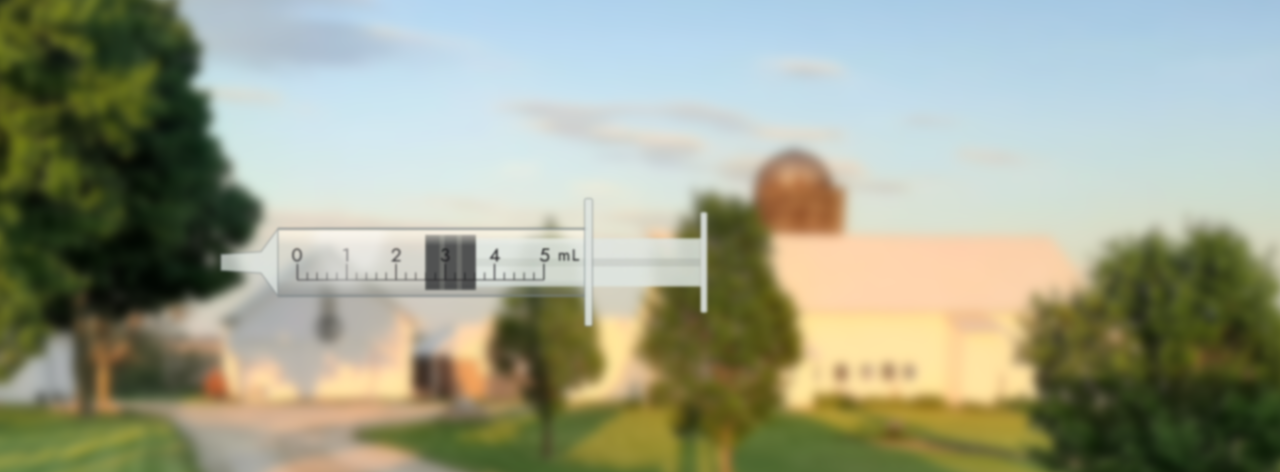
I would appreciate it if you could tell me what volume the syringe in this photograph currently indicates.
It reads 2.6 mL
